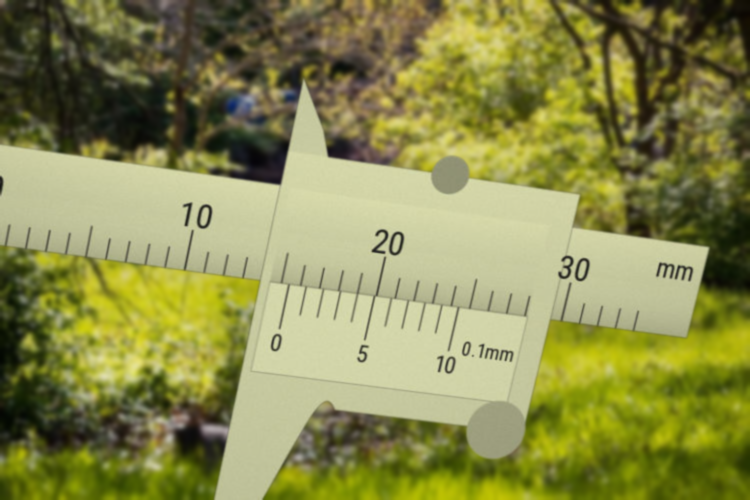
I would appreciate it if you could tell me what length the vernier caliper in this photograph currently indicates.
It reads 15.4 mm
